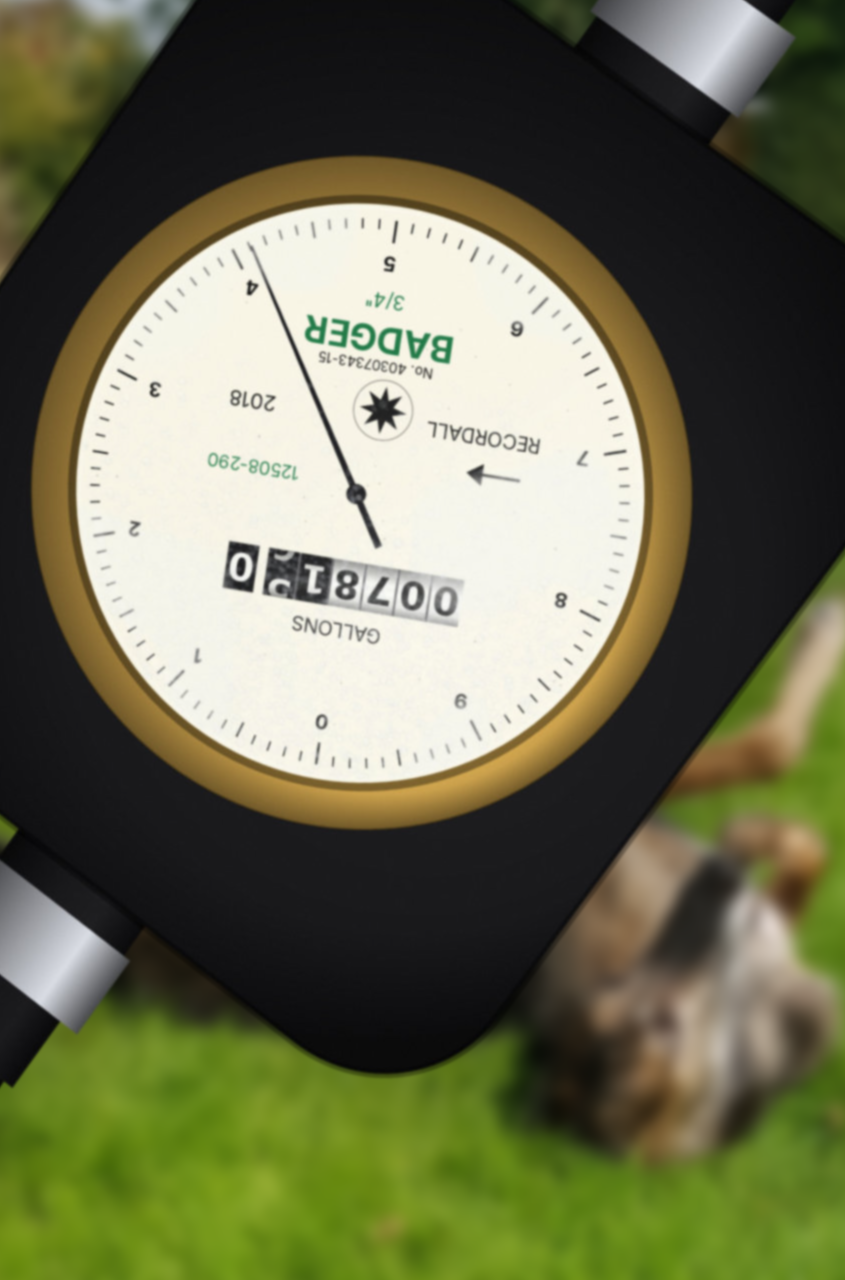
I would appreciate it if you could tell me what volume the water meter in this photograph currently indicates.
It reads 78154.1 gal
